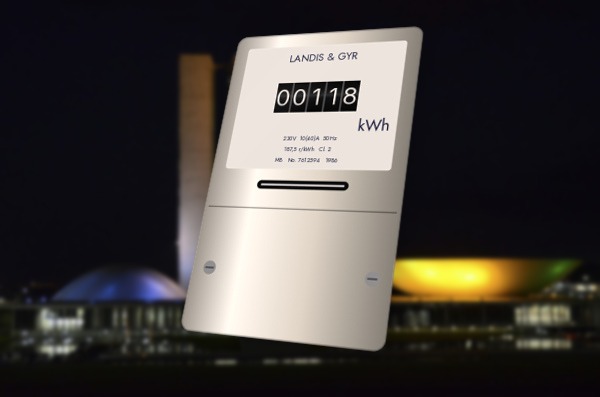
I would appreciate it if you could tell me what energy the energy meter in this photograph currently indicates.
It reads 118 kWh
